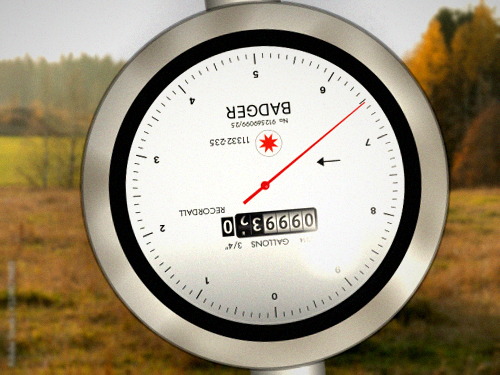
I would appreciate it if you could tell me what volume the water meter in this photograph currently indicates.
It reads 999316.5 gal
